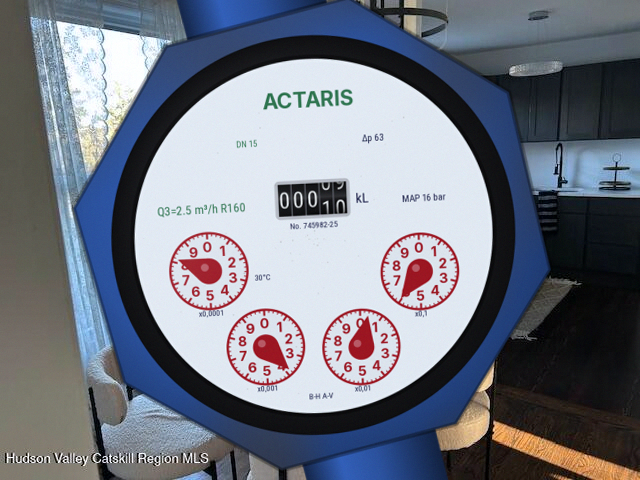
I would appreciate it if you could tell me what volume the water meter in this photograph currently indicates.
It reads 9.6038 kL
